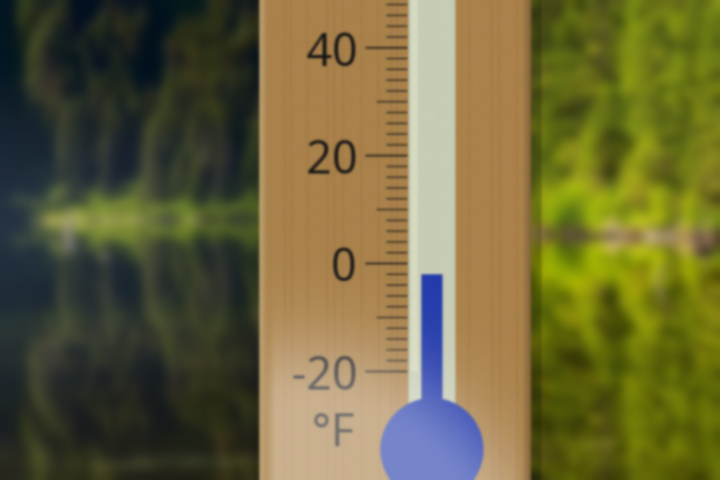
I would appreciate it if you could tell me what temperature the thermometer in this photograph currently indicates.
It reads -2 °F
